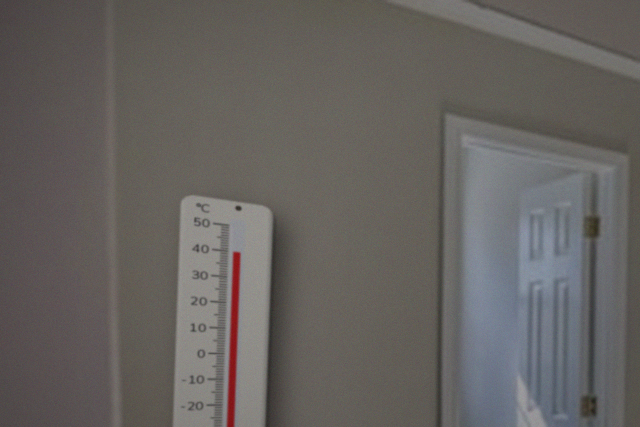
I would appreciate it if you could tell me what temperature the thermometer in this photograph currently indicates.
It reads 40 °C
